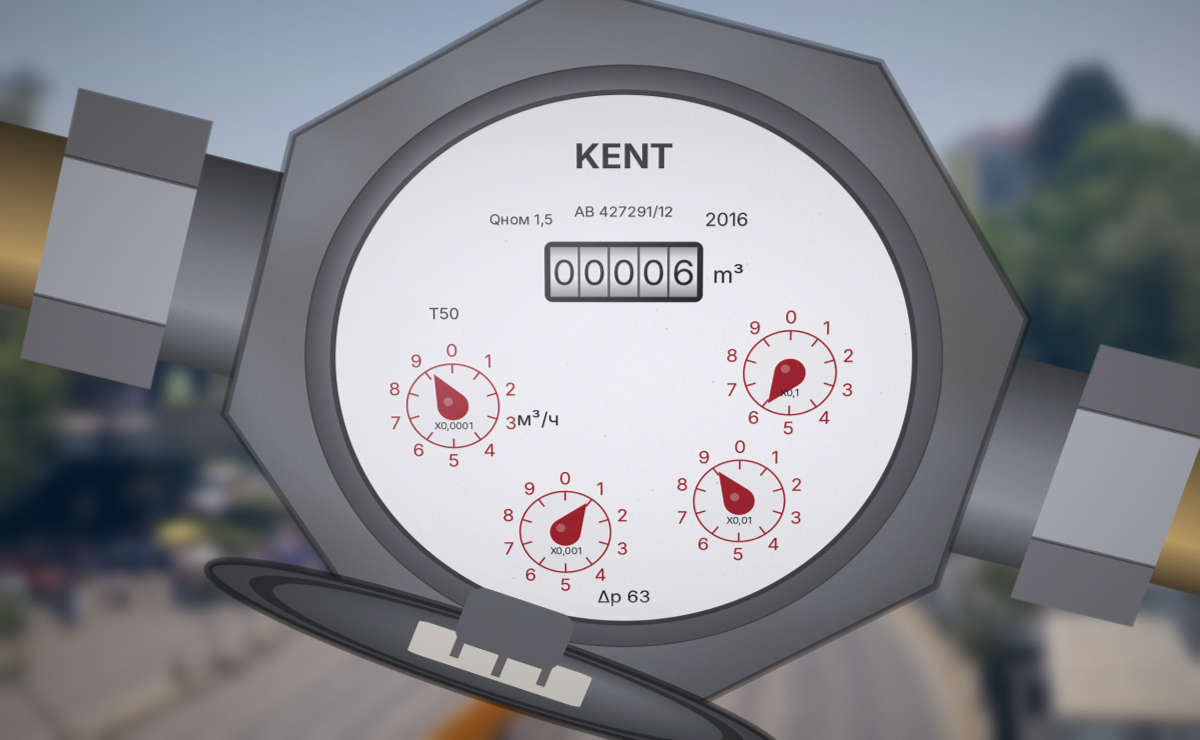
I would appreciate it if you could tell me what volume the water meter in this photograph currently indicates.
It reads 6.5909 m³
